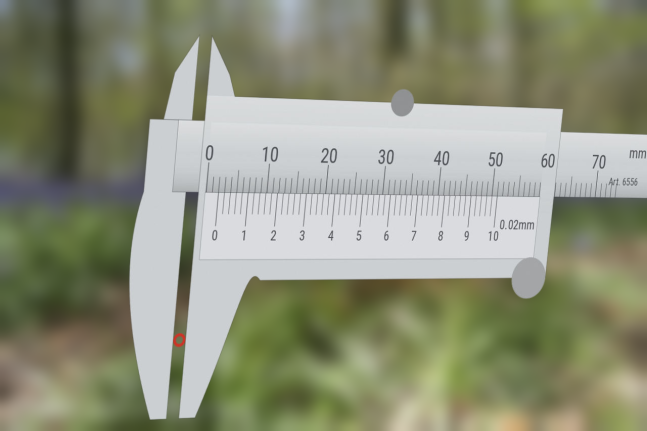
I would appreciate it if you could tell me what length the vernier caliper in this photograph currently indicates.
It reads 2.0 mm
